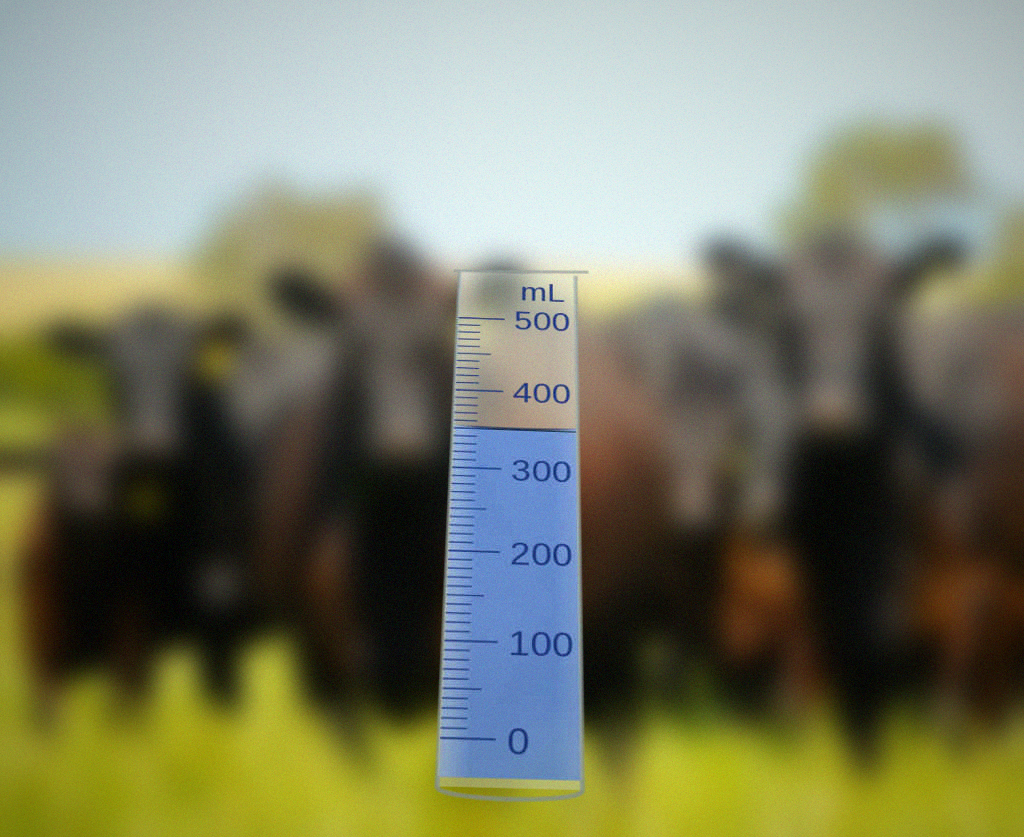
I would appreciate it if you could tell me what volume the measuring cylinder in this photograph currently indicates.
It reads 350 mL
